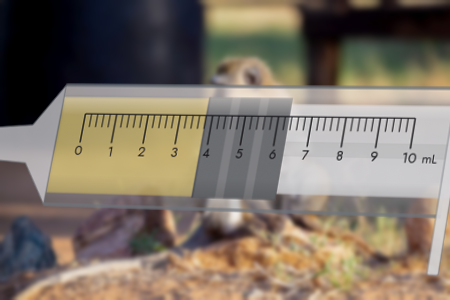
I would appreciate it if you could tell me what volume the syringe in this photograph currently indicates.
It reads 3.8 mL
